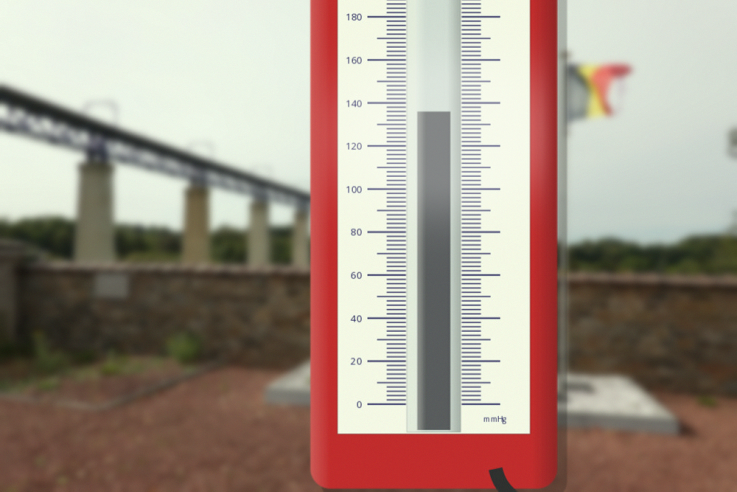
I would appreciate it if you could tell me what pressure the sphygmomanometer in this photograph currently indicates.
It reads 136 mmHg
